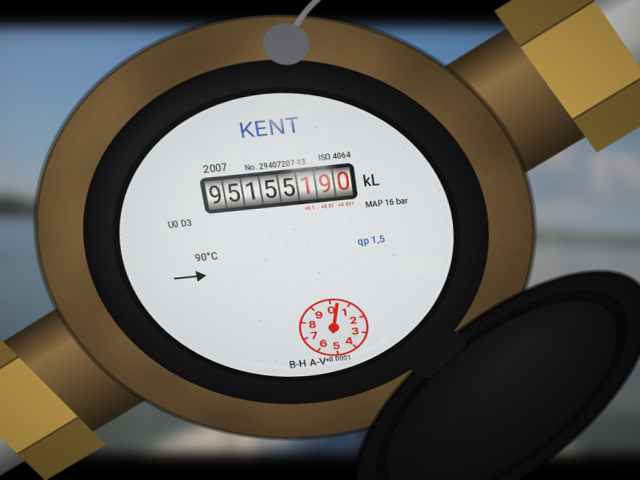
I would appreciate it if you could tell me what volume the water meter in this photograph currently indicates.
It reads 95155.1900 kL
